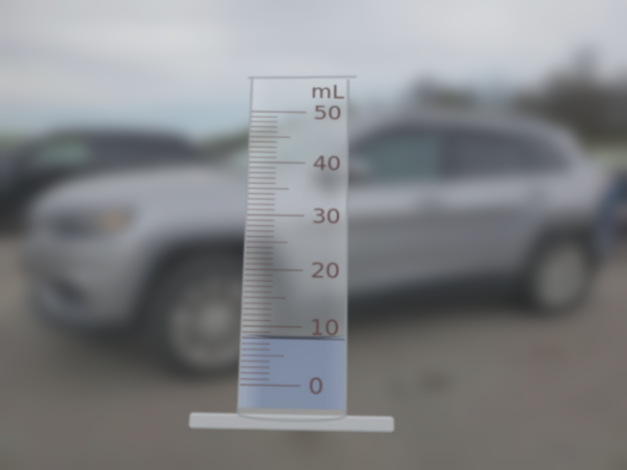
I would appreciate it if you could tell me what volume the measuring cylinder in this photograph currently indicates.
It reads 8 mL
